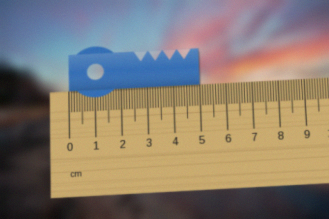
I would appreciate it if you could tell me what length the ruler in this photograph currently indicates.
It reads 5 cm
